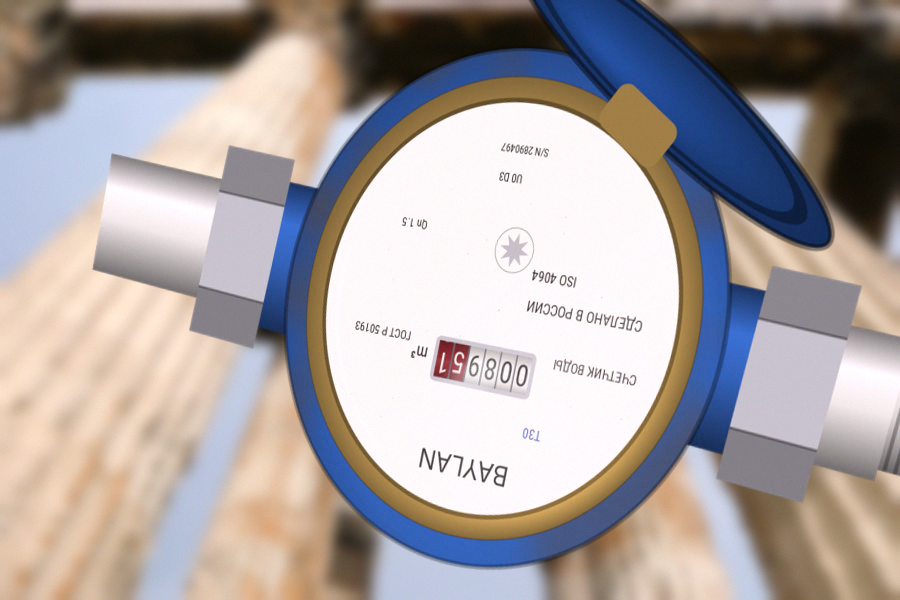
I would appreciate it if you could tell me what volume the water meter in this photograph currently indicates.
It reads 89.51 m³
